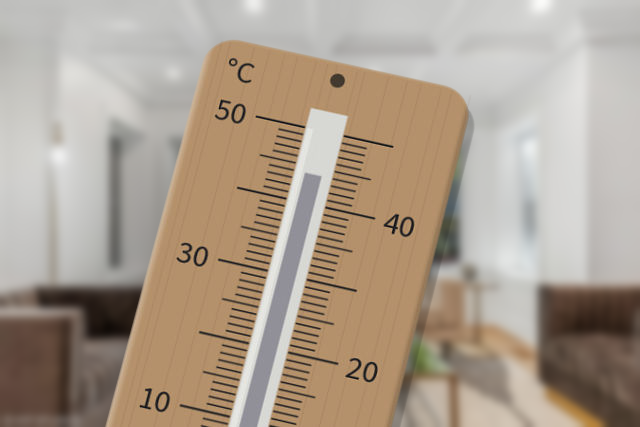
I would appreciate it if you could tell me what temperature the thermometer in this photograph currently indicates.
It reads 44 °C
